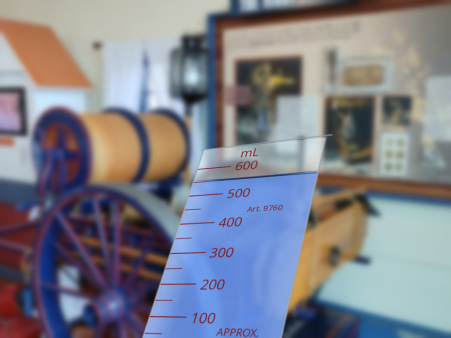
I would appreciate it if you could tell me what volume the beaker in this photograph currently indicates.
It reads 550 mL
